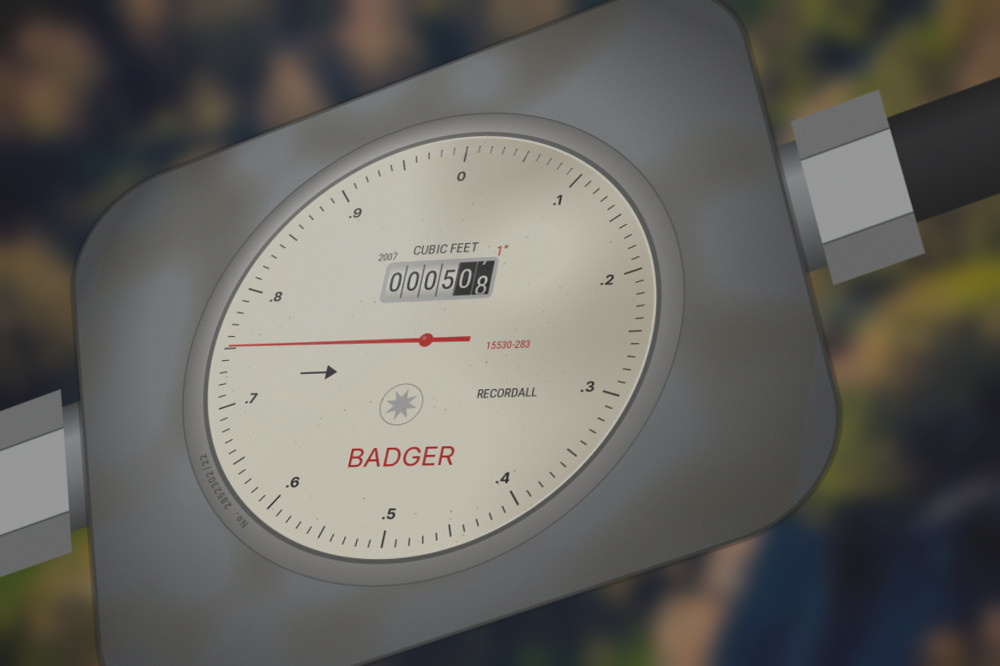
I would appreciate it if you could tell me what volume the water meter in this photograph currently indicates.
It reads 507.75 ft³
